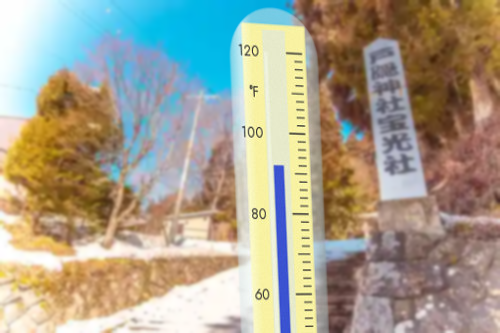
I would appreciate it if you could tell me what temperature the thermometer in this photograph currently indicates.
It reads 92 °F
